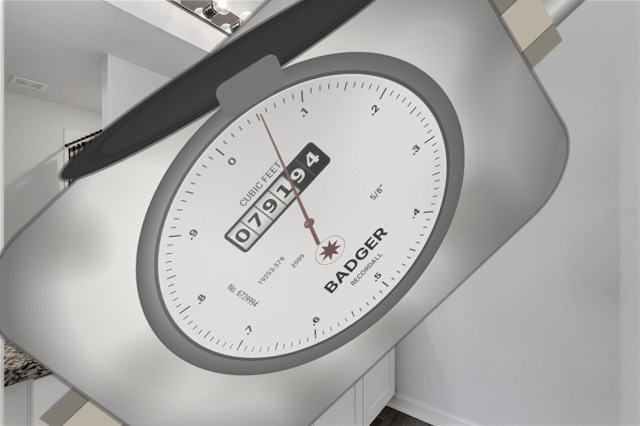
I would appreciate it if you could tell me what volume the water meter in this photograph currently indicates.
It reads 79194.05 ft³
